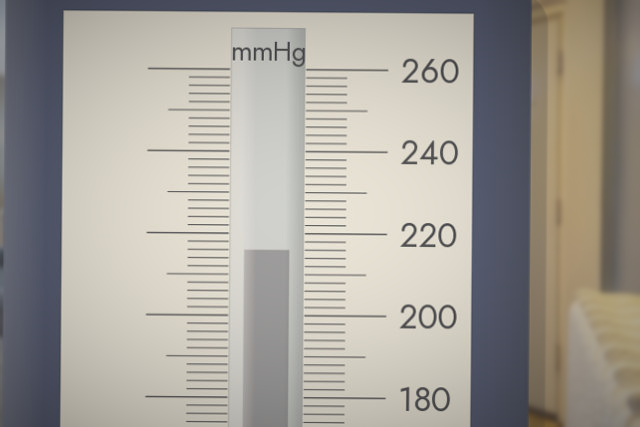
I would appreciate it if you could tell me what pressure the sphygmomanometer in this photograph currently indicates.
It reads 216 mmHg
